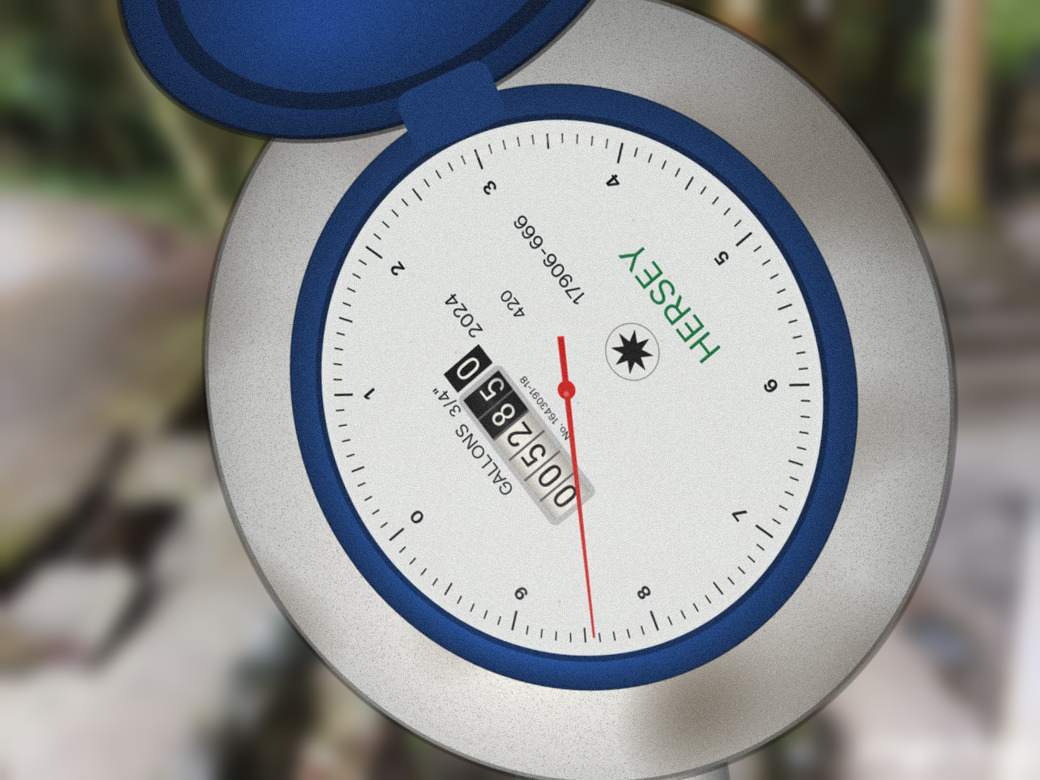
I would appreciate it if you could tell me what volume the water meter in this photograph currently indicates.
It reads 52848.4 gal
